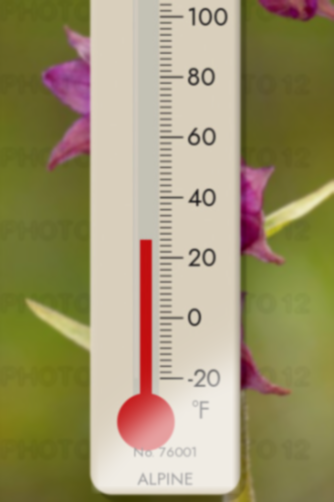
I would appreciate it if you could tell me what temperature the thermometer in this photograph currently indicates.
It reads 26 °F
